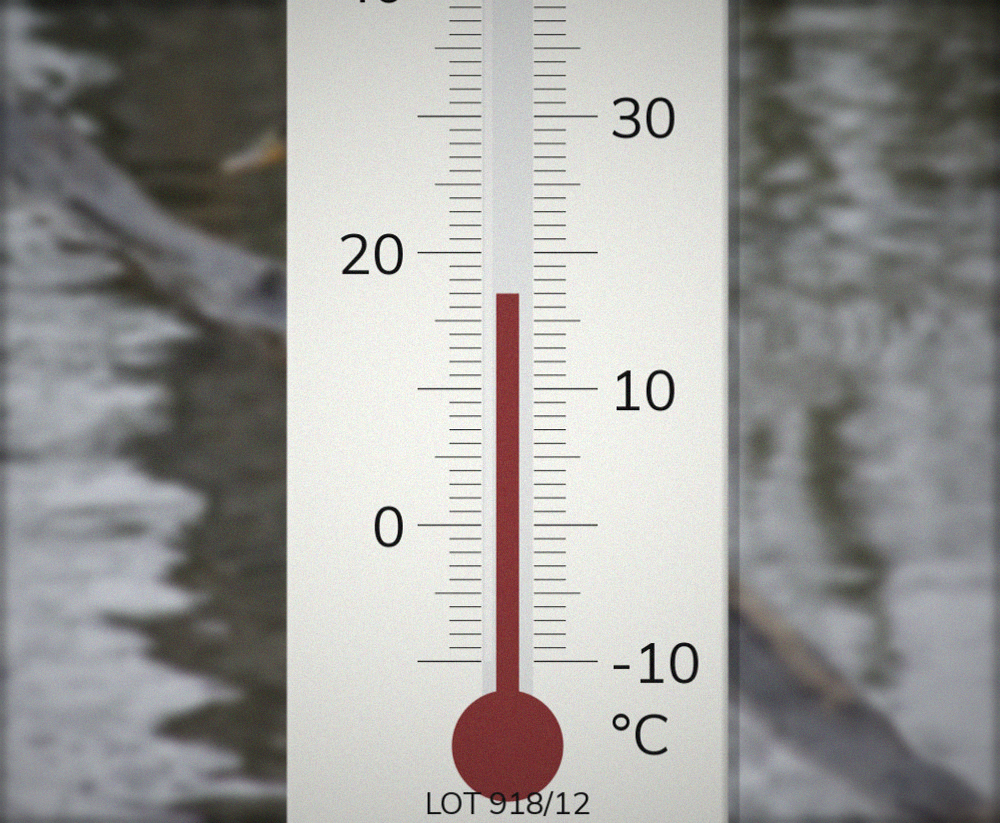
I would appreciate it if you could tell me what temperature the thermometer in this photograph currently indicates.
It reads 17 °C
